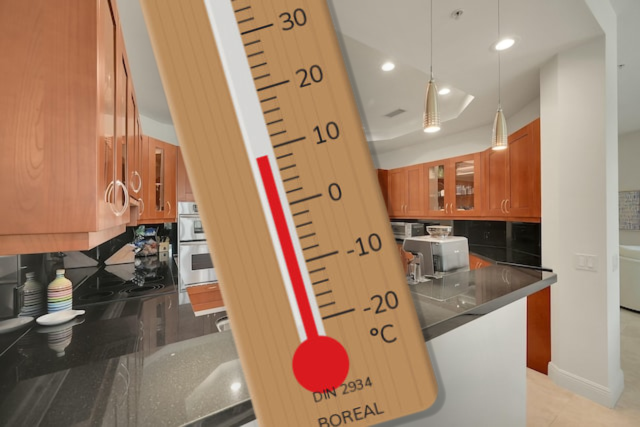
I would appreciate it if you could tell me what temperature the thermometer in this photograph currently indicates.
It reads 9 °C
